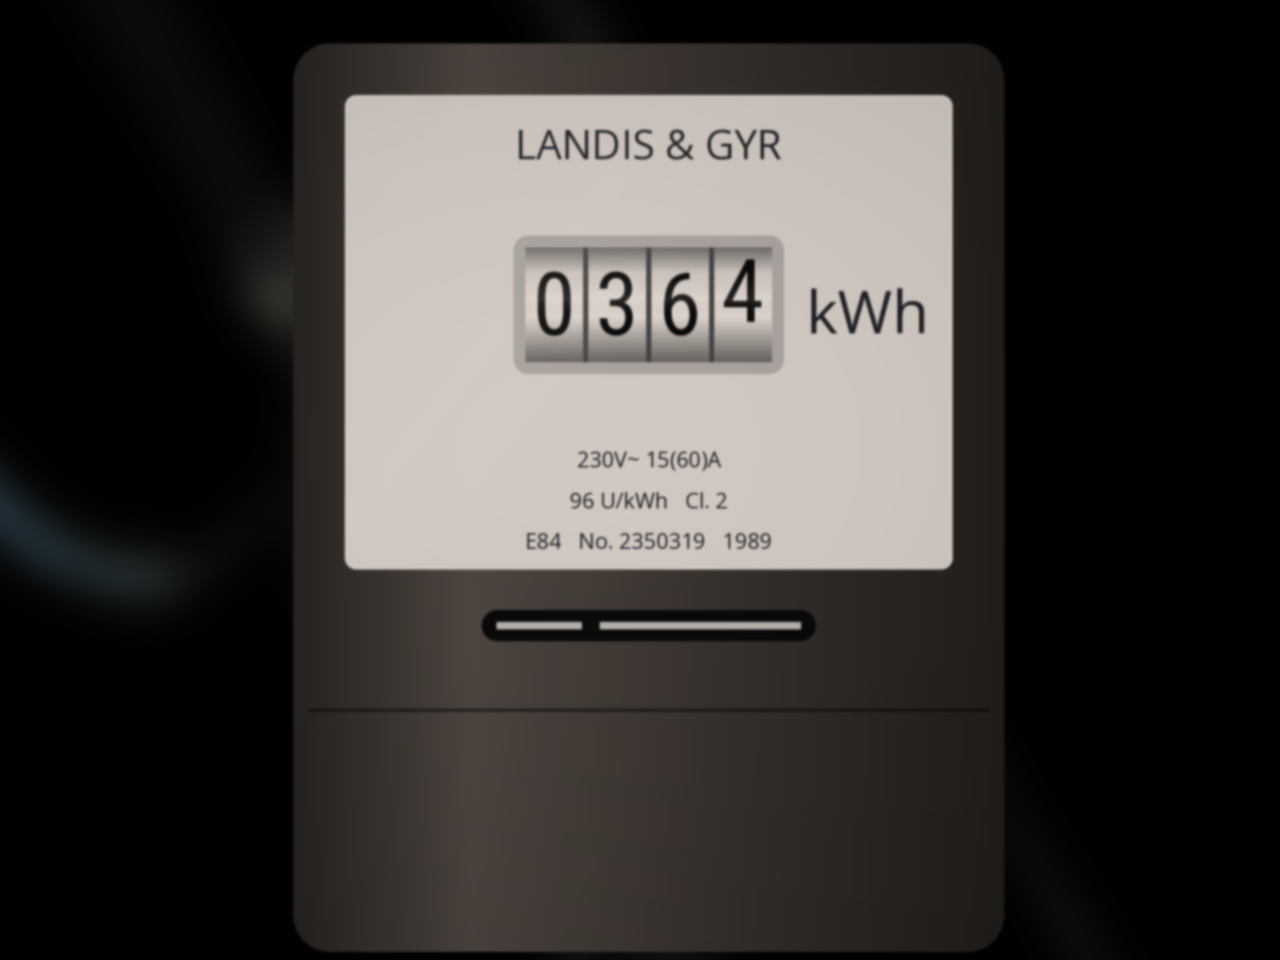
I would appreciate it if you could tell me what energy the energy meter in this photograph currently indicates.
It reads 364 kWh
